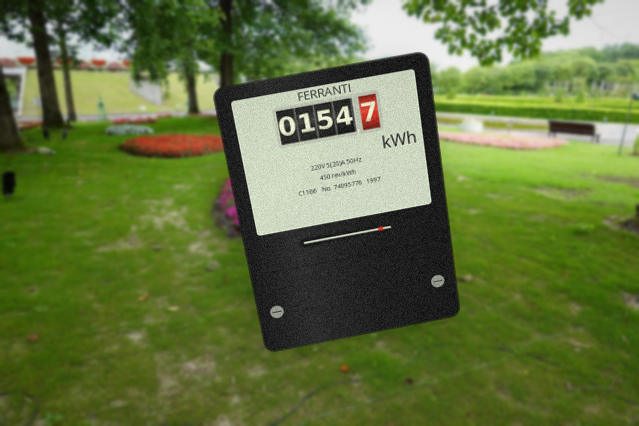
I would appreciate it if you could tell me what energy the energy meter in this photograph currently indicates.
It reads 154.7 kWh
